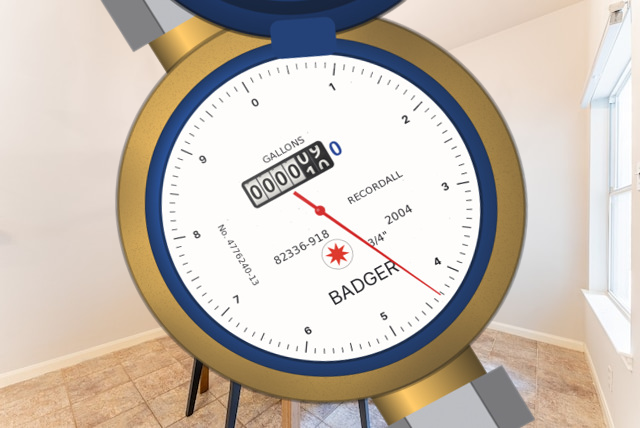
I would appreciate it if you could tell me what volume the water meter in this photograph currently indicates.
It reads 94.3 gal
